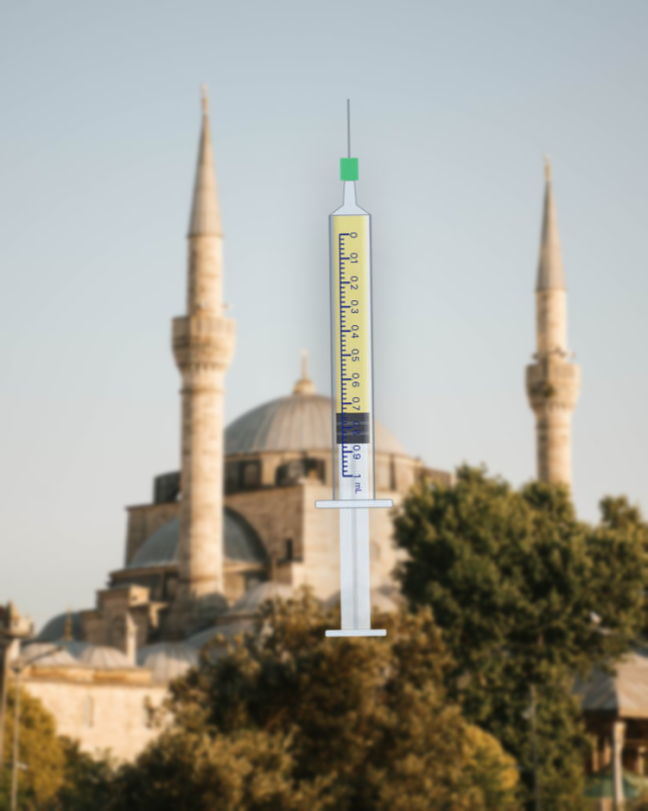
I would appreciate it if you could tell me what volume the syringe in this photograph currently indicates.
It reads 0.74 mL
